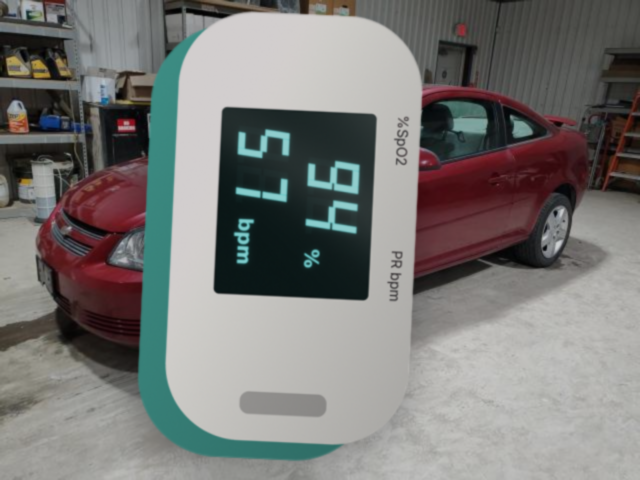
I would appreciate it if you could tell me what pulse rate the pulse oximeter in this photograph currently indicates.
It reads 57 bpm
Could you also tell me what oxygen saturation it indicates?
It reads 94 %
